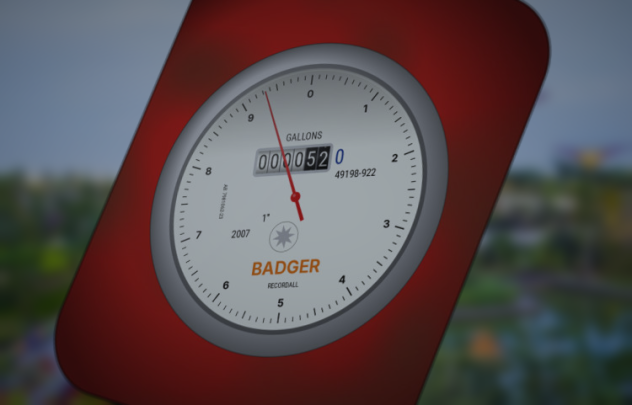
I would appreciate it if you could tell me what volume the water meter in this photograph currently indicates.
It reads 519.3 gal
